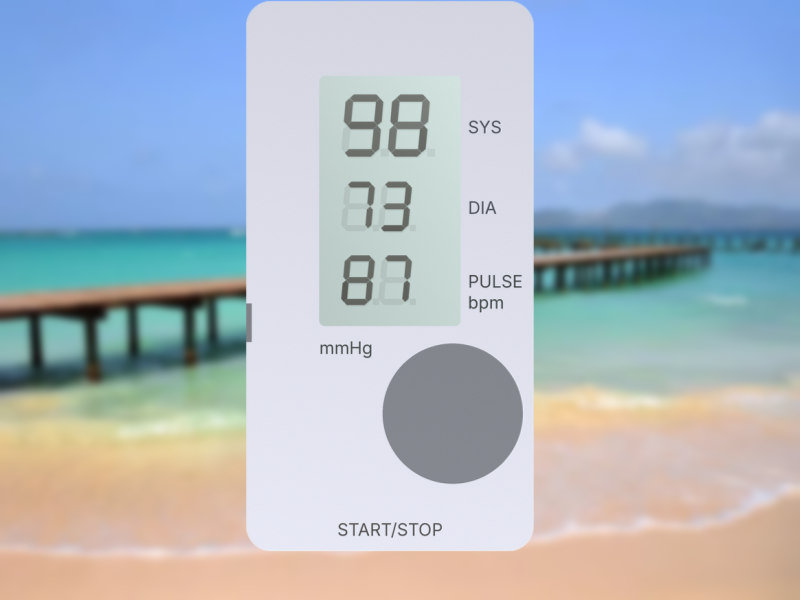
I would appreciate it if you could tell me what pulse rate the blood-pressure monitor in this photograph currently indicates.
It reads 87 bpm
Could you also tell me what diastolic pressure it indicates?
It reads 73 mmHg
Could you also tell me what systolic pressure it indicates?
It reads 98 mmHg
